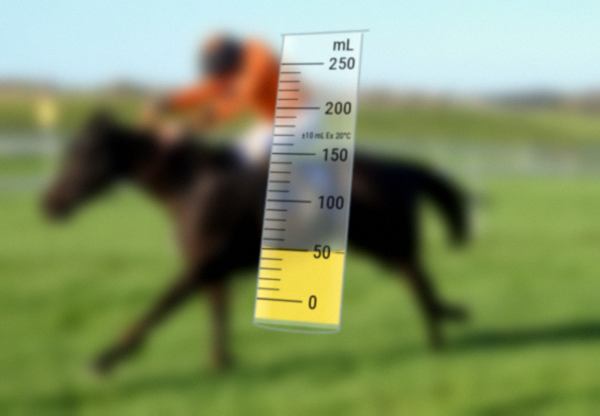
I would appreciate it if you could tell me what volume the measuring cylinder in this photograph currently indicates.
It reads 50 mL
